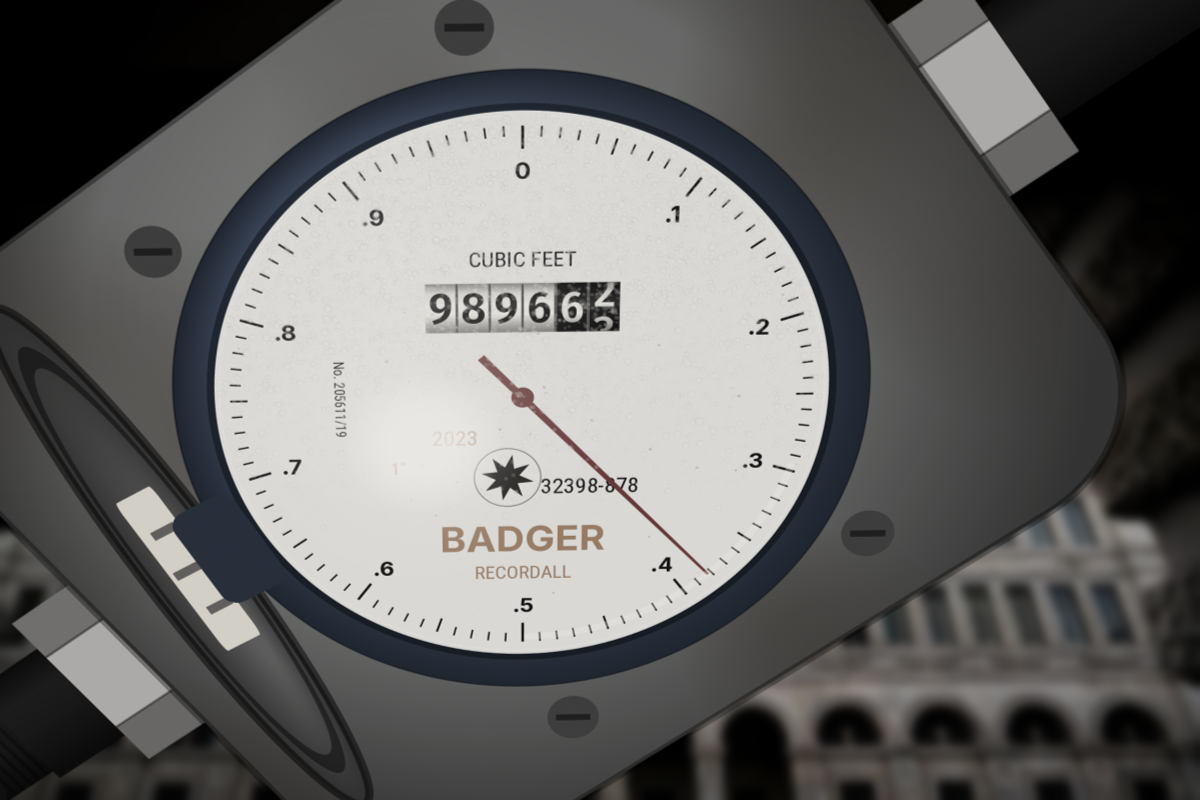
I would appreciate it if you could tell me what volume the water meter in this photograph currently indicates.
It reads 989662.38 ft³
